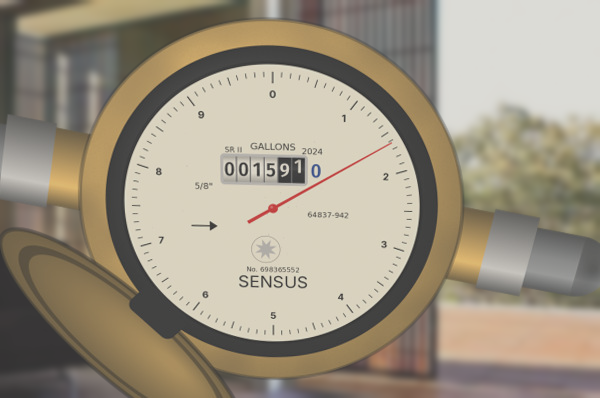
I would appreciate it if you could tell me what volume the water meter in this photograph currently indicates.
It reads 15911.6 gal
